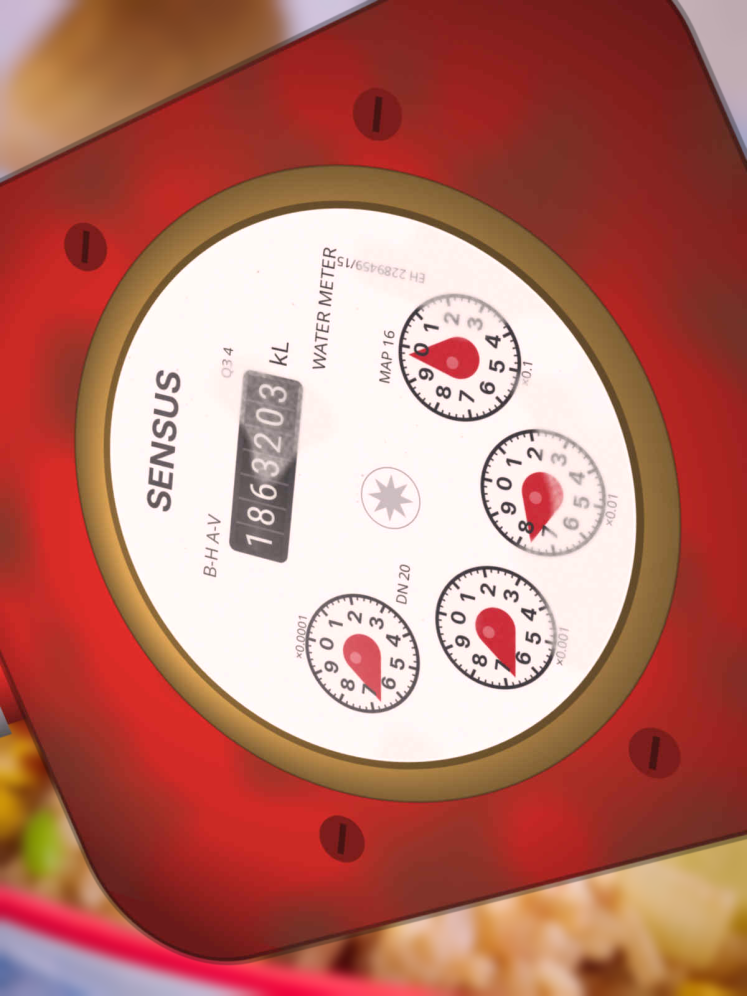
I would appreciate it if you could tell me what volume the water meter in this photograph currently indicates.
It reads 1863202.9766 kL
